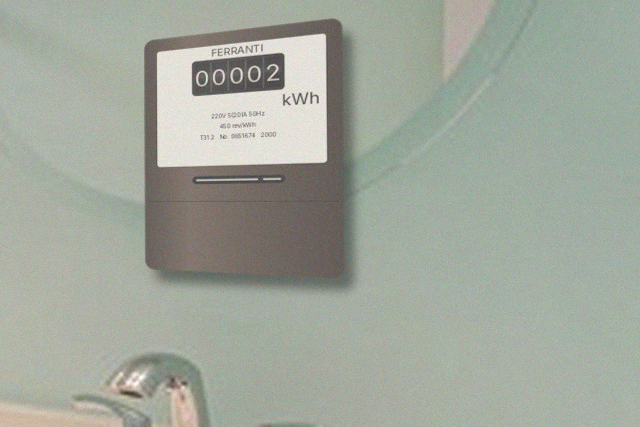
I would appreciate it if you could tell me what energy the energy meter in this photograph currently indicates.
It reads 2 kWh
